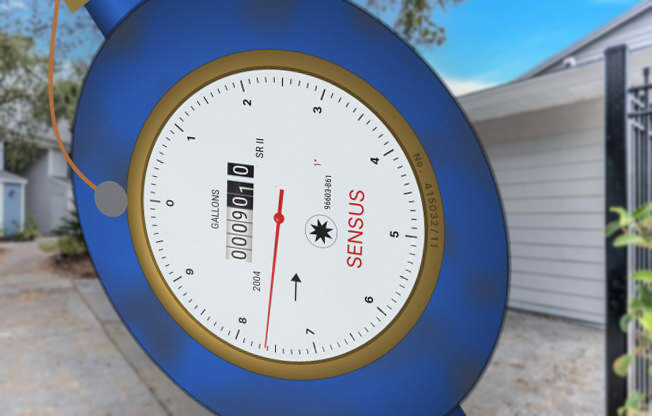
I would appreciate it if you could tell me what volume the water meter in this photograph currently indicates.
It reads 9007.6 gal
